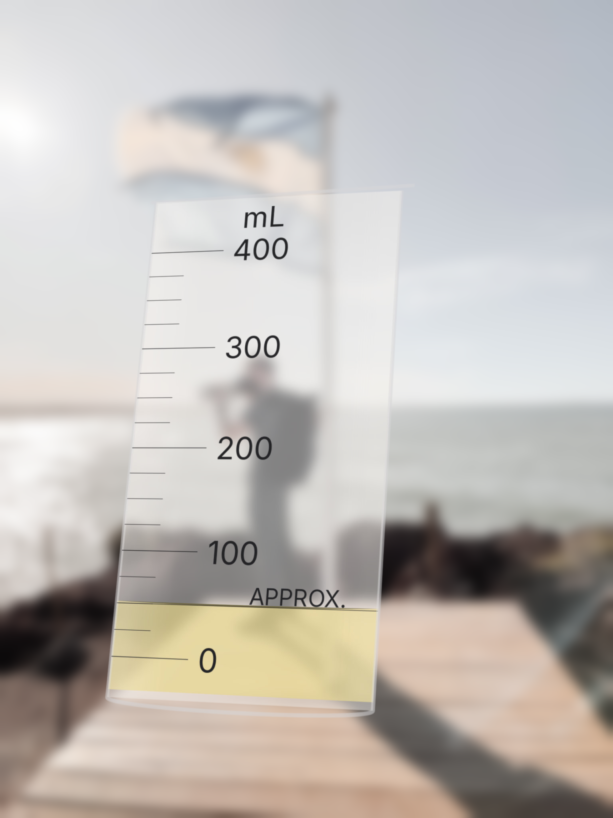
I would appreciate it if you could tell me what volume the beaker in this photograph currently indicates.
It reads 50 mL
